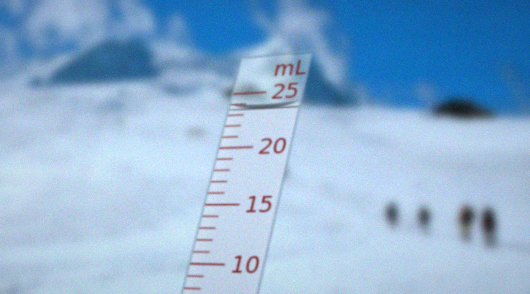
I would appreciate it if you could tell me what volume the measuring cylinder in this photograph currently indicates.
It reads 23.5 mL
